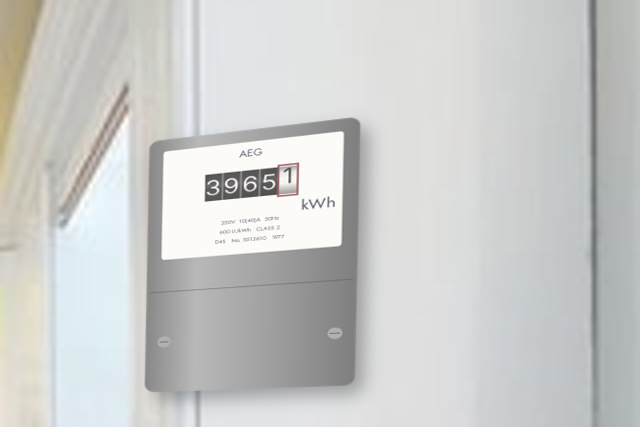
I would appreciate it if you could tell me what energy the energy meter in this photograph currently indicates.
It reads 3965.1 kWh
